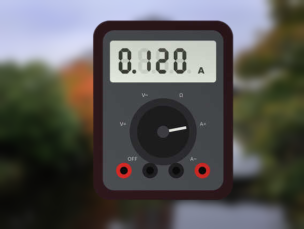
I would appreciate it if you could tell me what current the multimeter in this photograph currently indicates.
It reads 0.120 A
